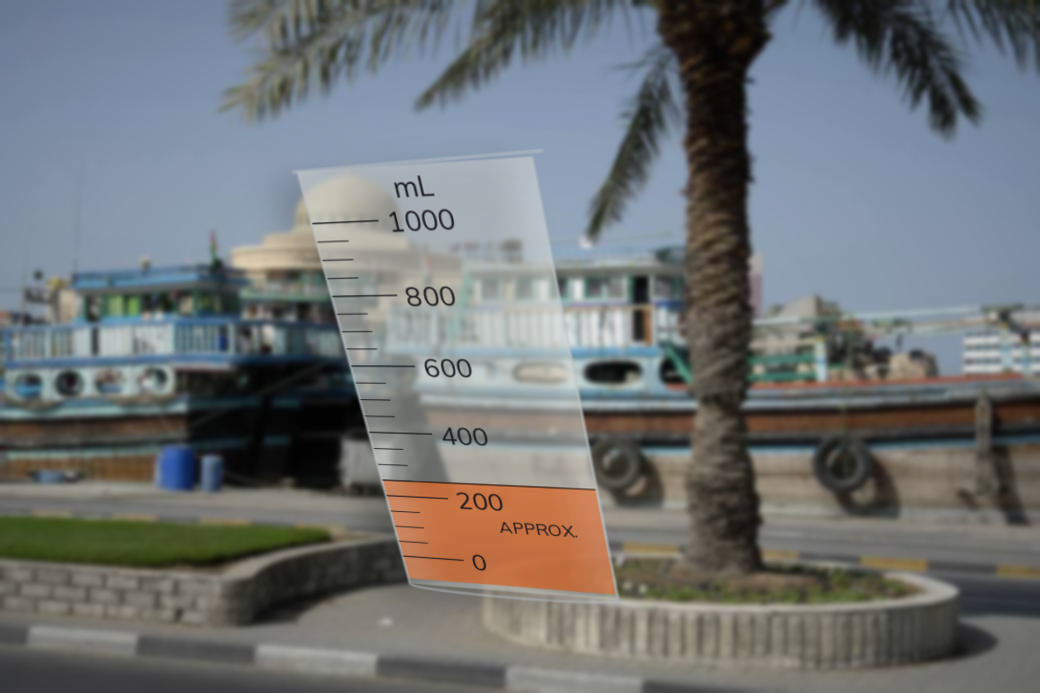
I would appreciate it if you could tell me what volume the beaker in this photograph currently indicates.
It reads 250 mL
